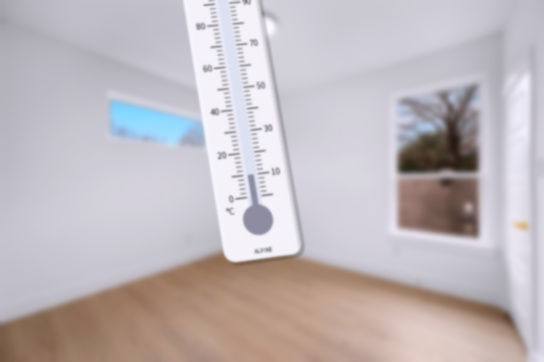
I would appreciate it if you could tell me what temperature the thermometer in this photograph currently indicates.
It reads 10 °C
